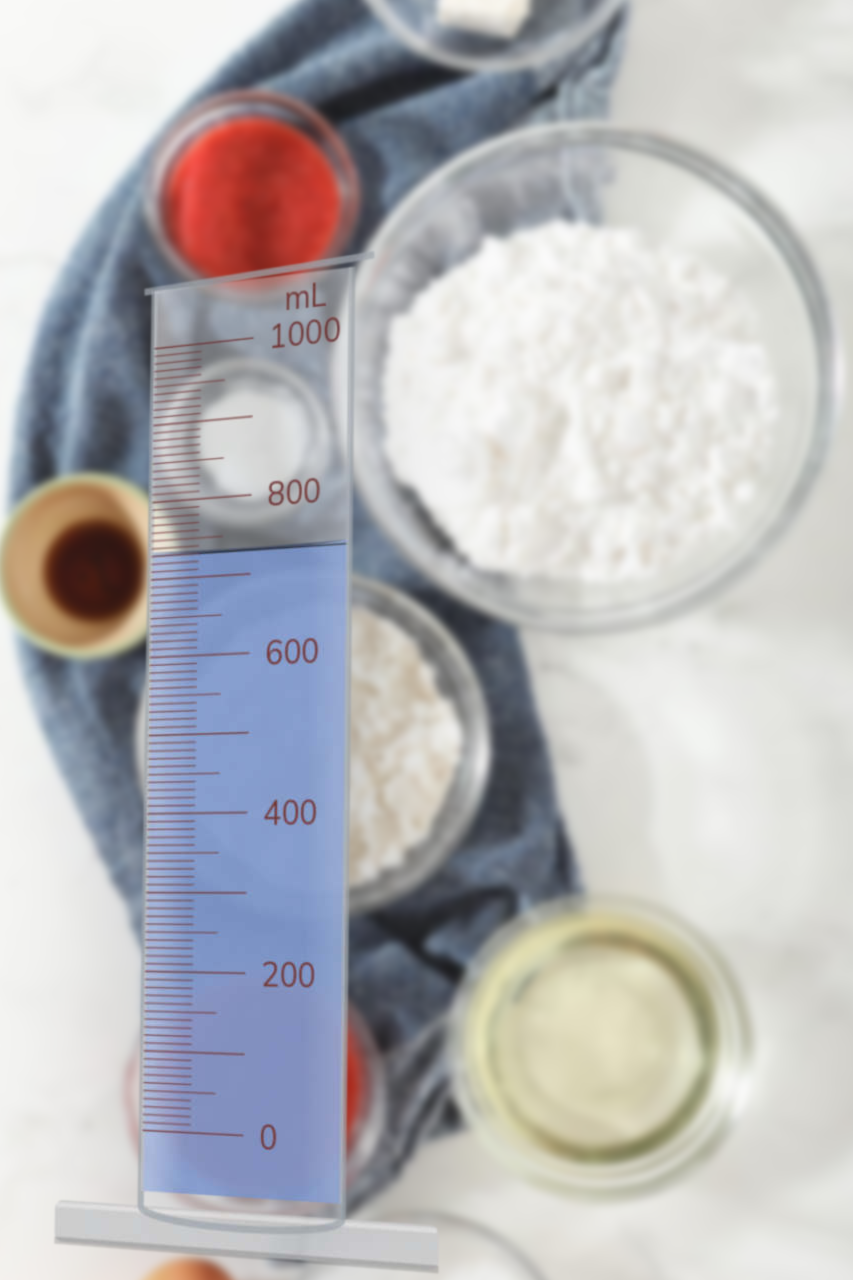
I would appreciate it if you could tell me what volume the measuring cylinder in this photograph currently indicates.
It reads 730 mL
